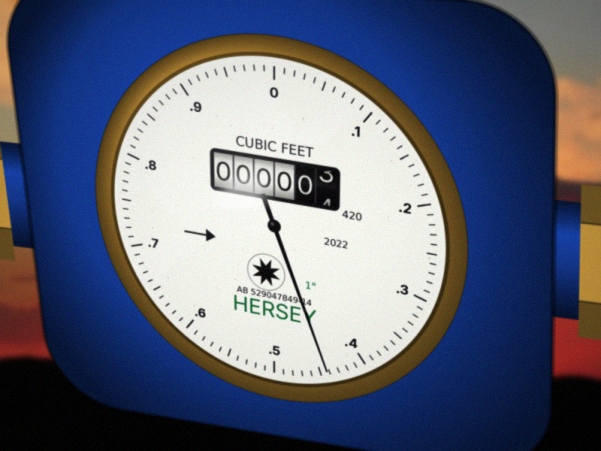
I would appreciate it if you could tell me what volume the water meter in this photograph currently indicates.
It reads 3.44 ft³
